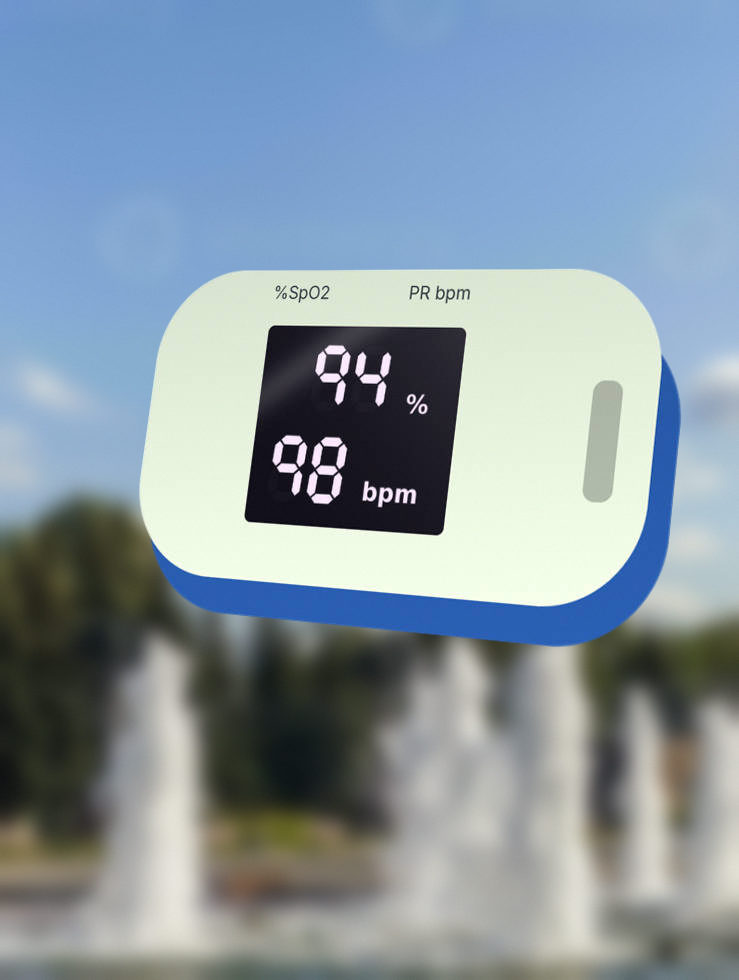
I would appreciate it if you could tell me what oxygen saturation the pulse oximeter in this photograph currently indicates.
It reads 94 %
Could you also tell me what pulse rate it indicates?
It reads 98 bpm
